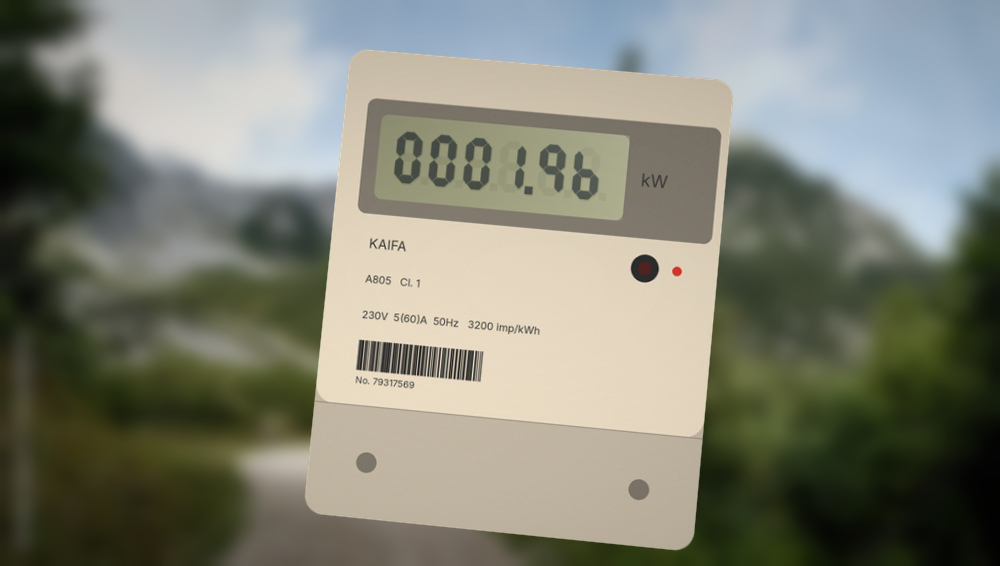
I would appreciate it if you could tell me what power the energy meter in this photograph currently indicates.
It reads 1.96 kW
